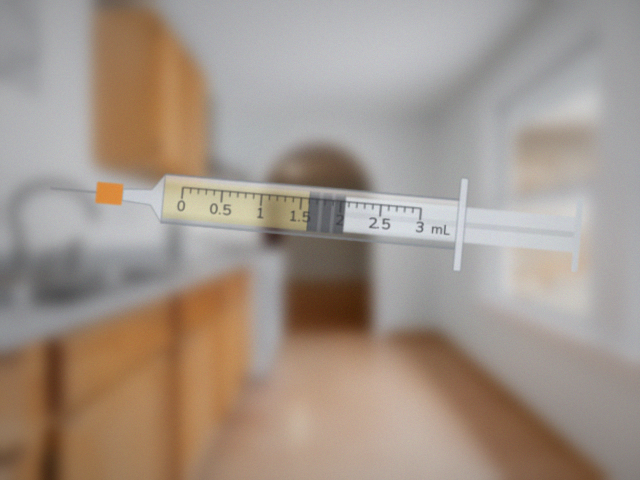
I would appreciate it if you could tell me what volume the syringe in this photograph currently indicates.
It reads 1.6 mL
